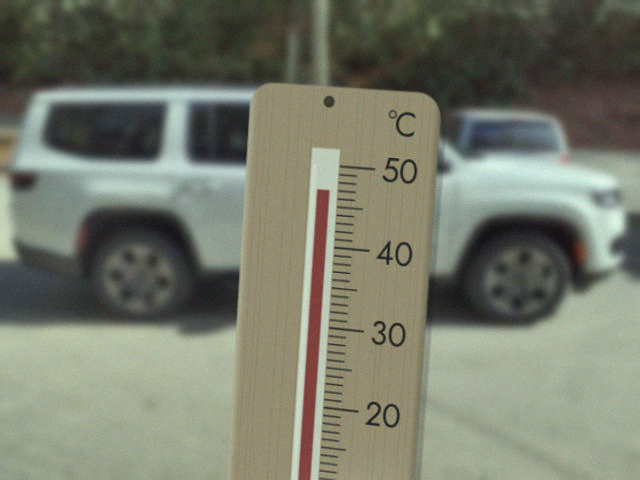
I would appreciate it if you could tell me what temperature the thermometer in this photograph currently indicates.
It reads 47 °C
